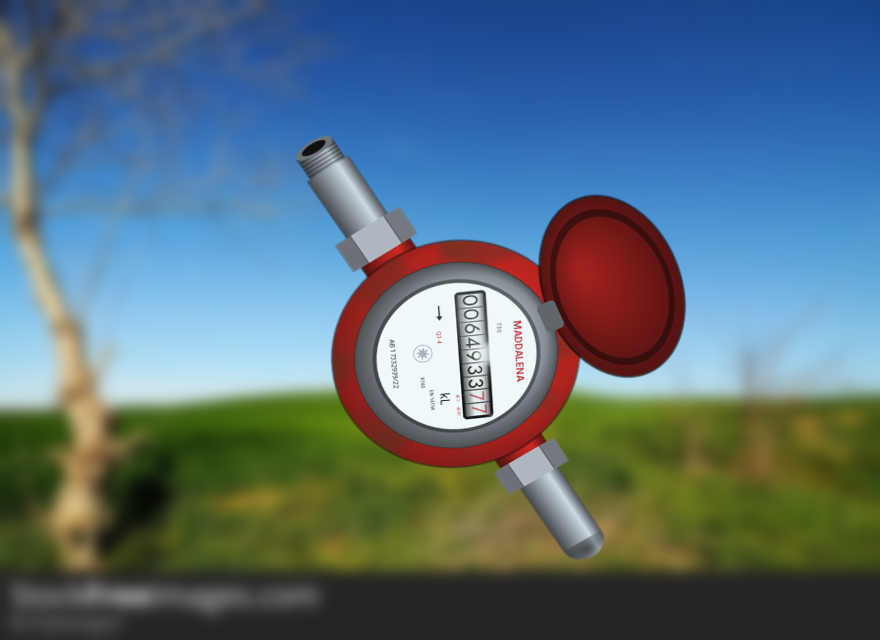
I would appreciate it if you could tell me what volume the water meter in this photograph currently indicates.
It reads 64933.77 kL
